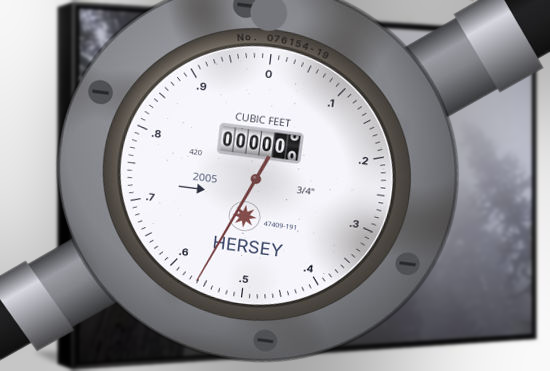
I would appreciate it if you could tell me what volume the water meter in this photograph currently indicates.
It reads 8.56 ft³
